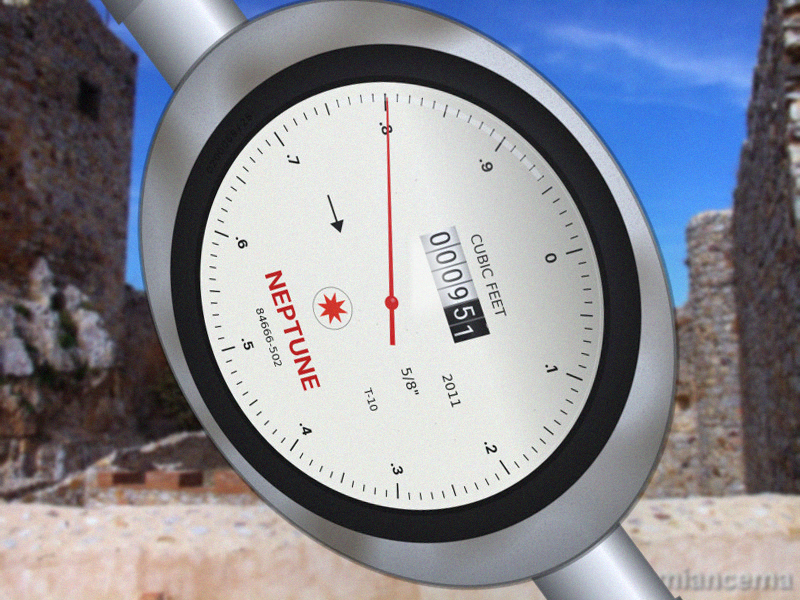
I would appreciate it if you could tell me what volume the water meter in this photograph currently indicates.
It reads 950.80 ft³
